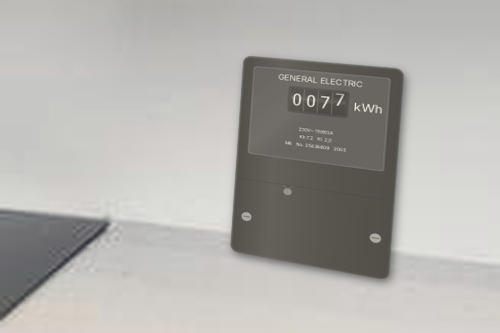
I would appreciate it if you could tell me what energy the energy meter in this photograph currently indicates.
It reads 77 kWh
